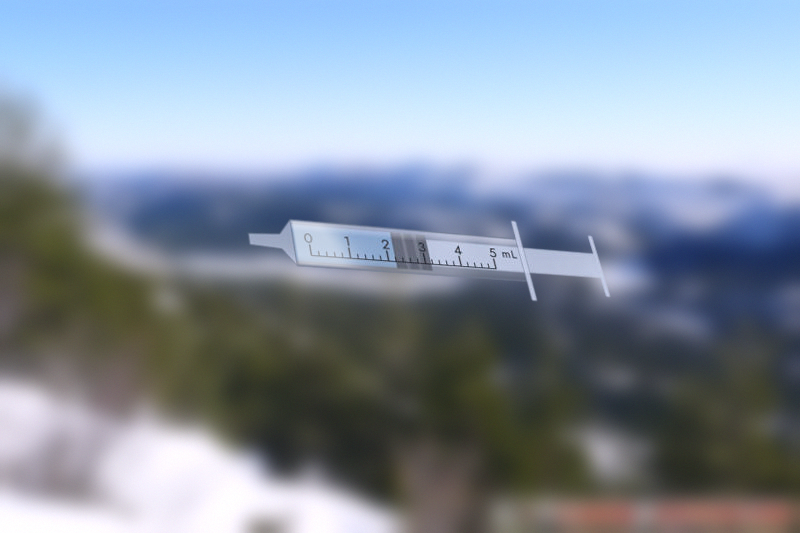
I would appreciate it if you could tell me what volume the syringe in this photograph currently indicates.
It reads 2.2 mL
